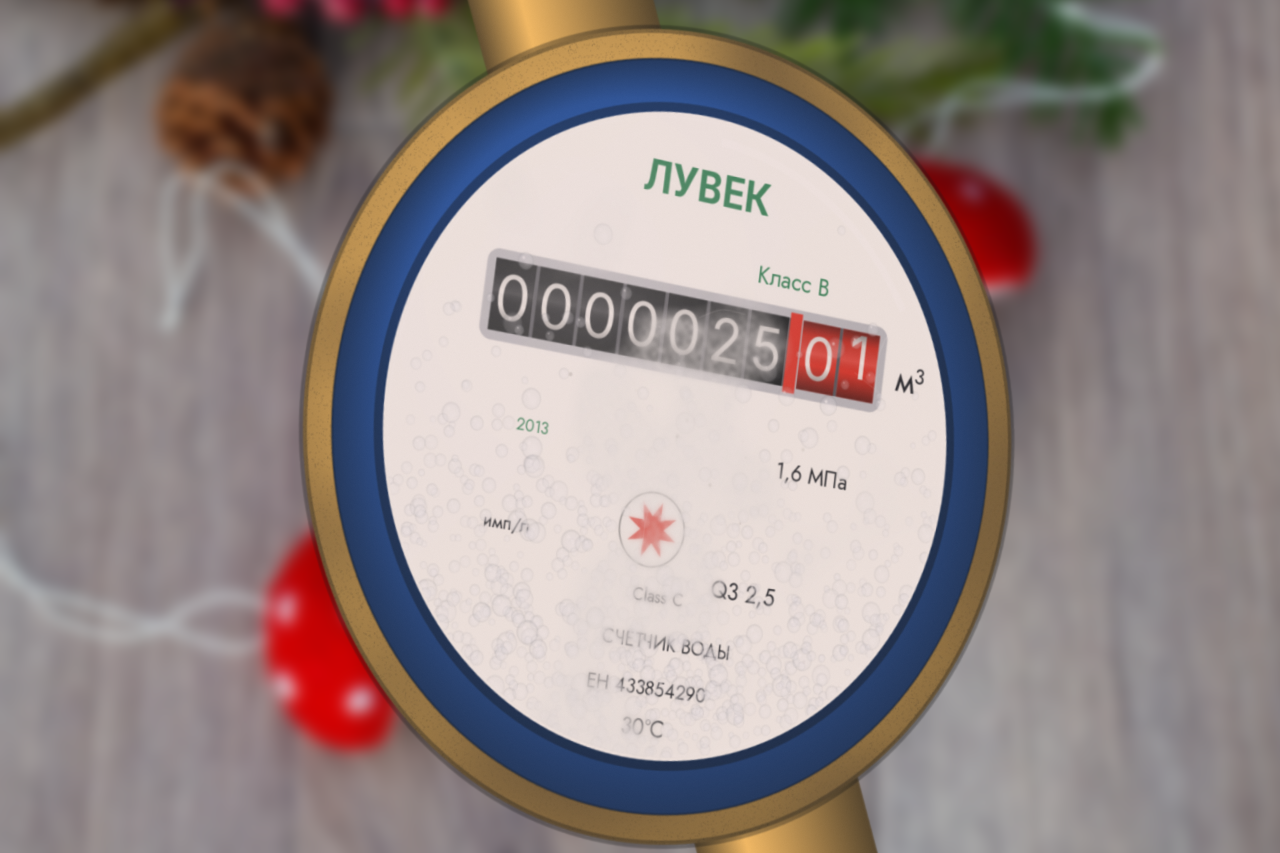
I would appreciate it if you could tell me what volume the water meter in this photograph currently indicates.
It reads 25.01 m³
